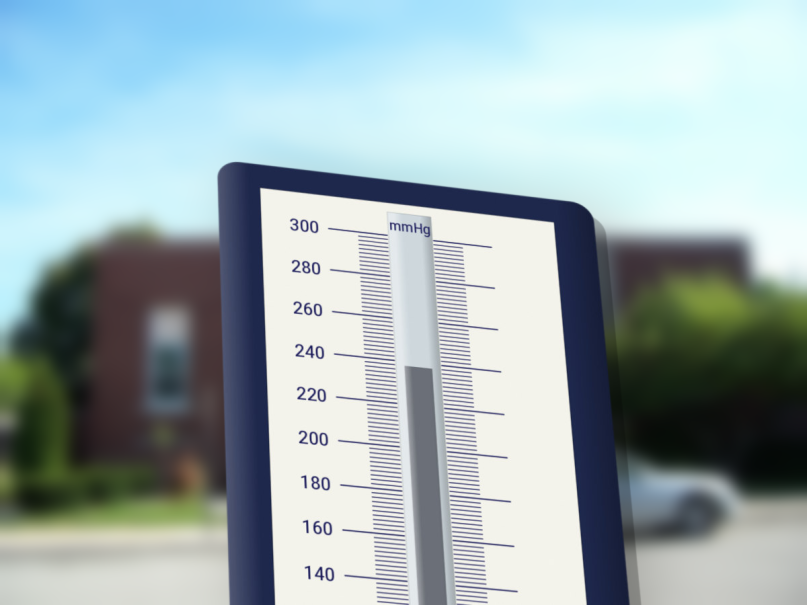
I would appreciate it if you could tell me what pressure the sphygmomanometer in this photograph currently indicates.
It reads 238 mmHg
